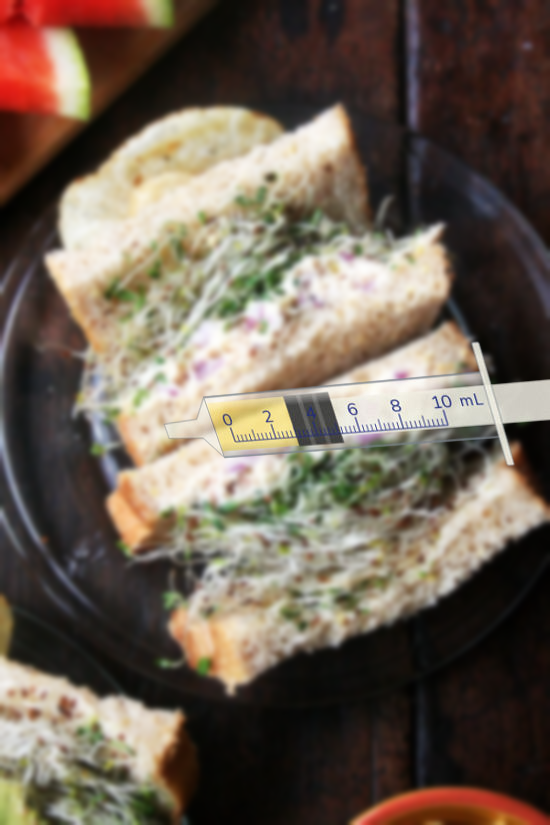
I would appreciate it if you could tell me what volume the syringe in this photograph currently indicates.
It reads 3 mL
